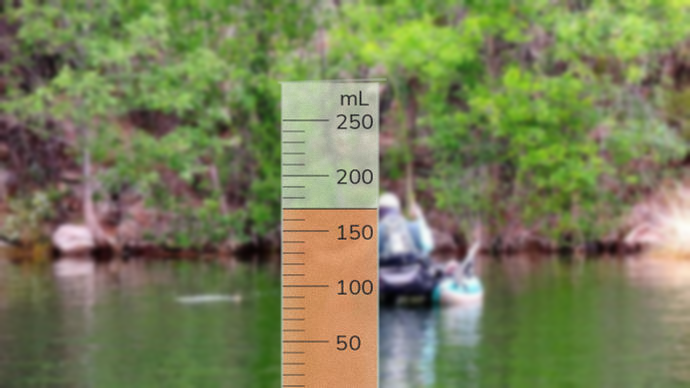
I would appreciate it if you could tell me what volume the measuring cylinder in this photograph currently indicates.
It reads 170 mL
